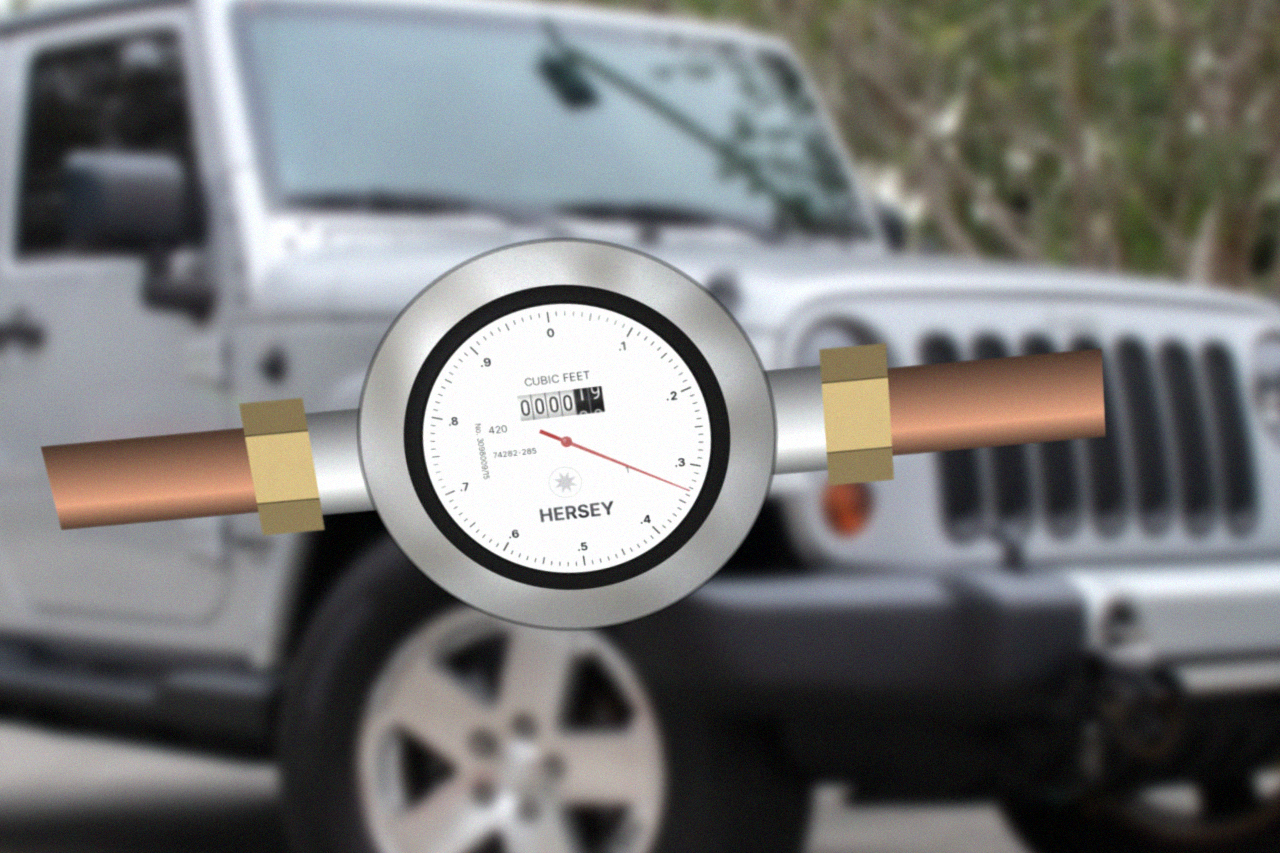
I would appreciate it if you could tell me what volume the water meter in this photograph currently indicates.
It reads 19.33 ft³
